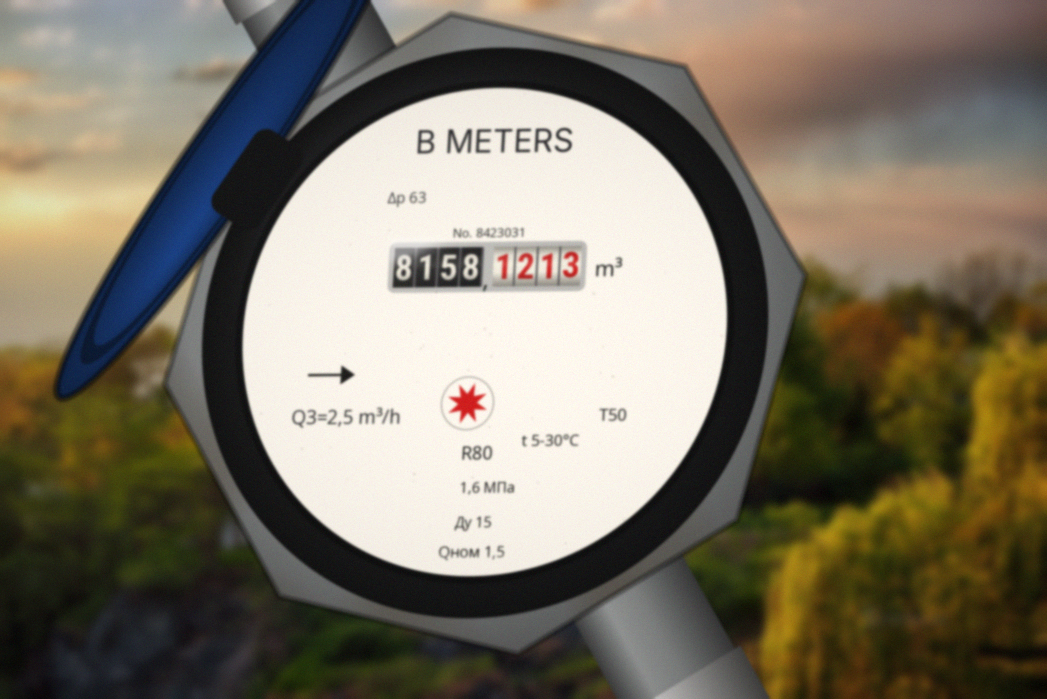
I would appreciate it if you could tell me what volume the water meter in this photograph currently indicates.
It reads 8158.1213 m³
